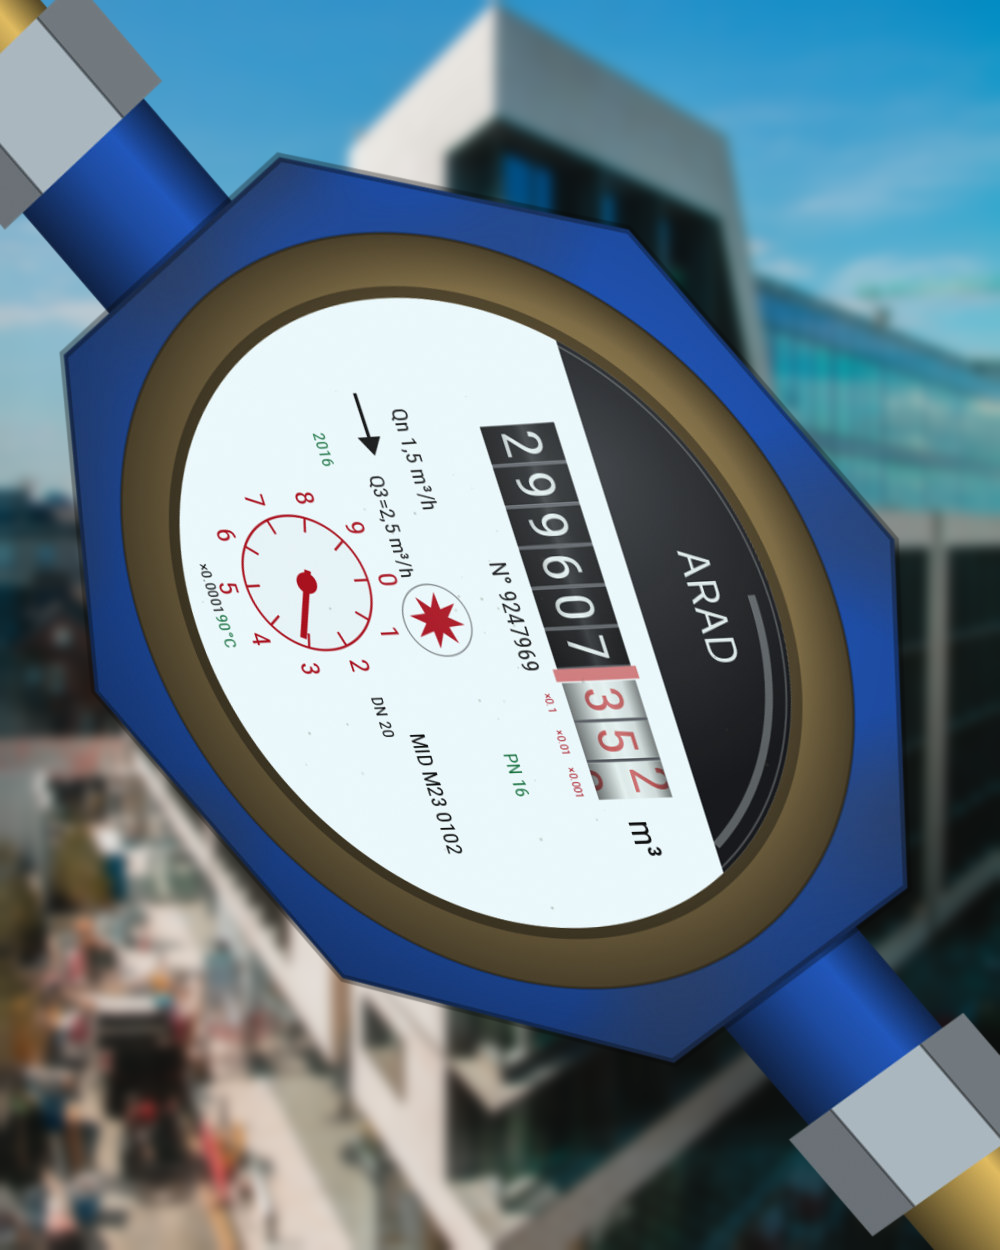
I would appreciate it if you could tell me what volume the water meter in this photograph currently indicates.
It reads 299607.3523 m³
